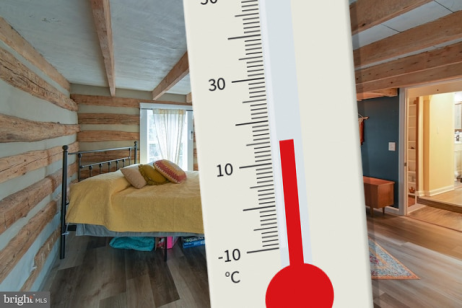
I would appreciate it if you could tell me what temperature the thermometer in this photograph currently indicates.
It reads 15 °C
